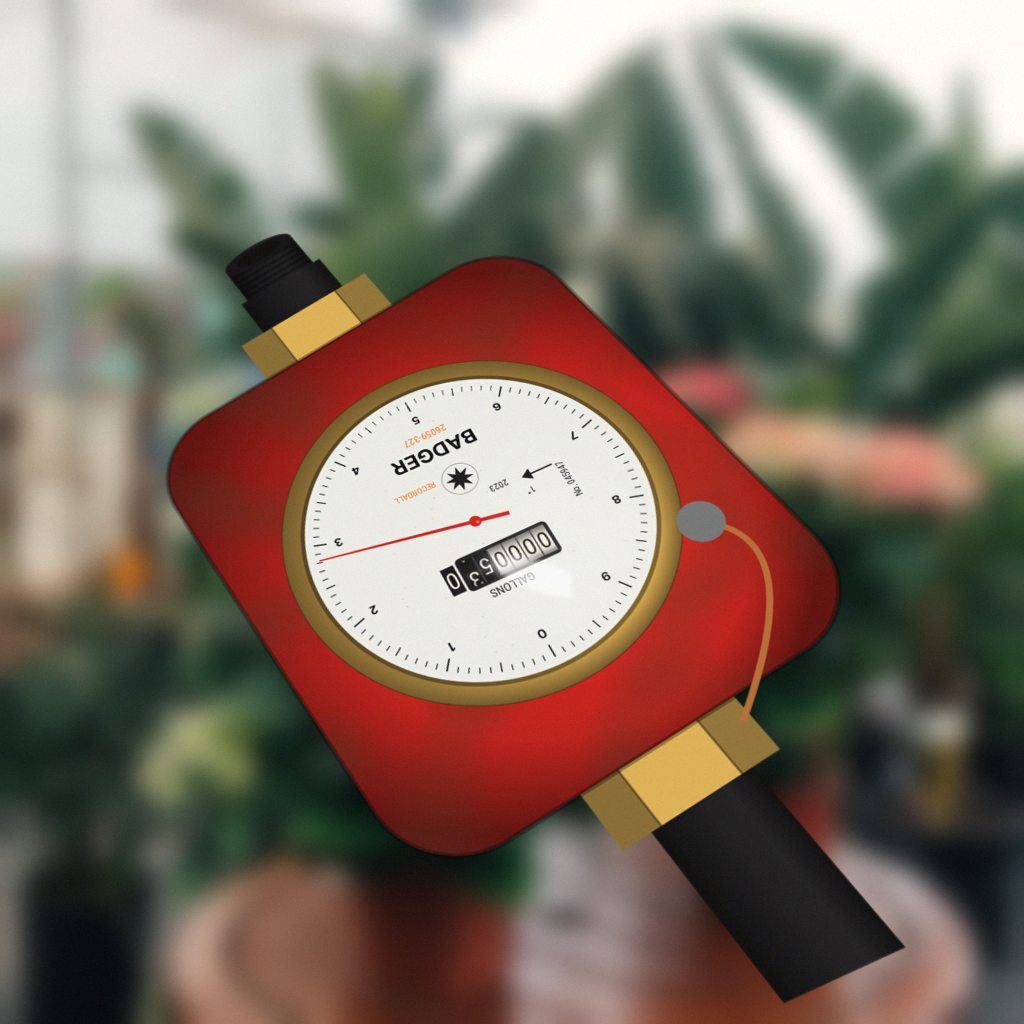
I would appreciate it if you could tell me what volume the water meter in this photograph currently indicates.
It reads 532.8 gal
